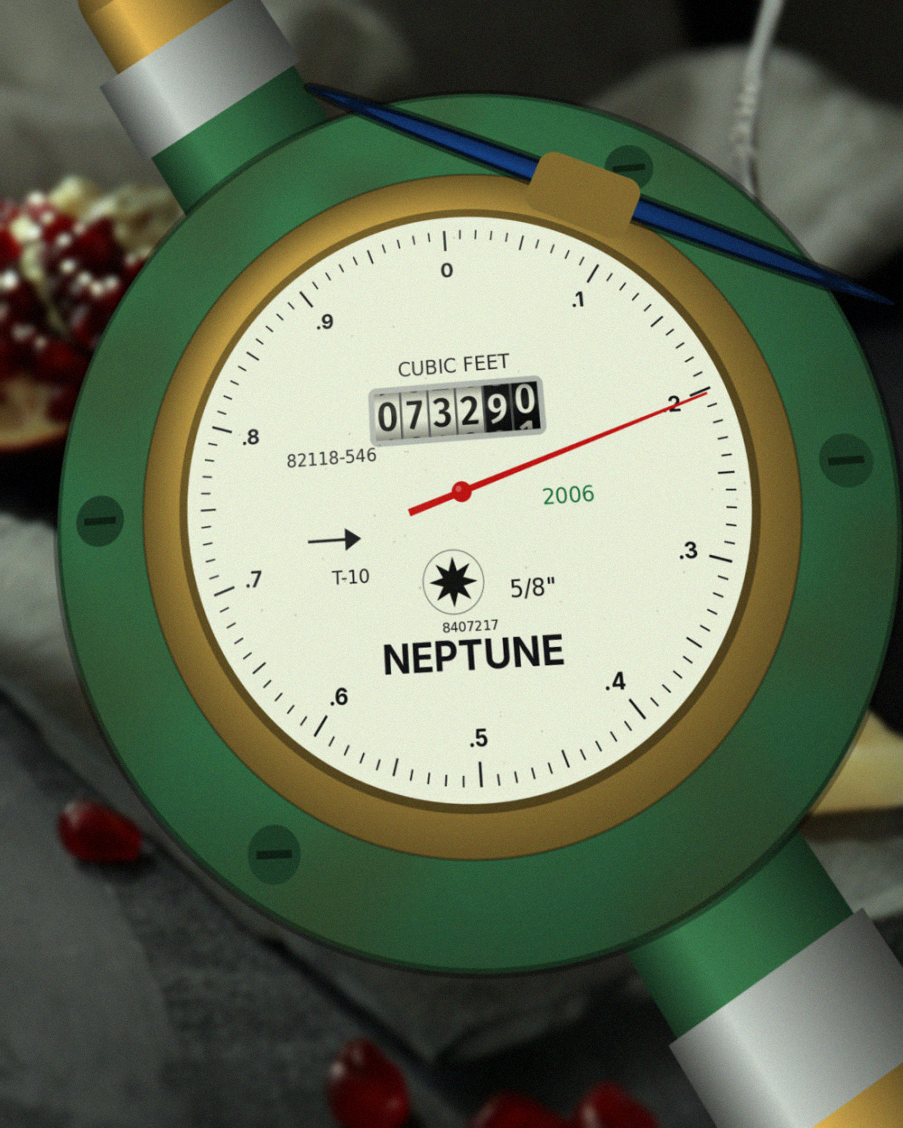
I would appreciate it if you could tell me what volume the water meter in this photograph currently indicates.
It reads 73290.20 ft³
